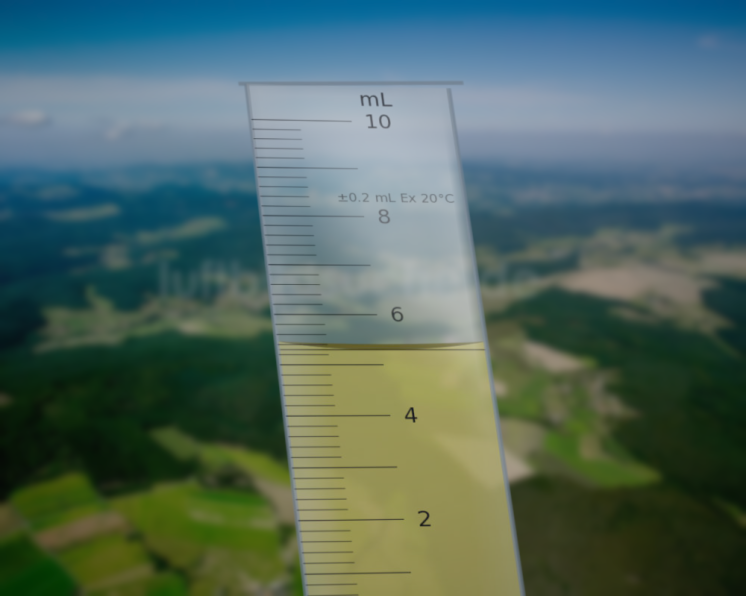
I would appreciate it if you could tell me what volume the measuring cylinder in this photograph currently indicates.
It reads 5.3 mL
